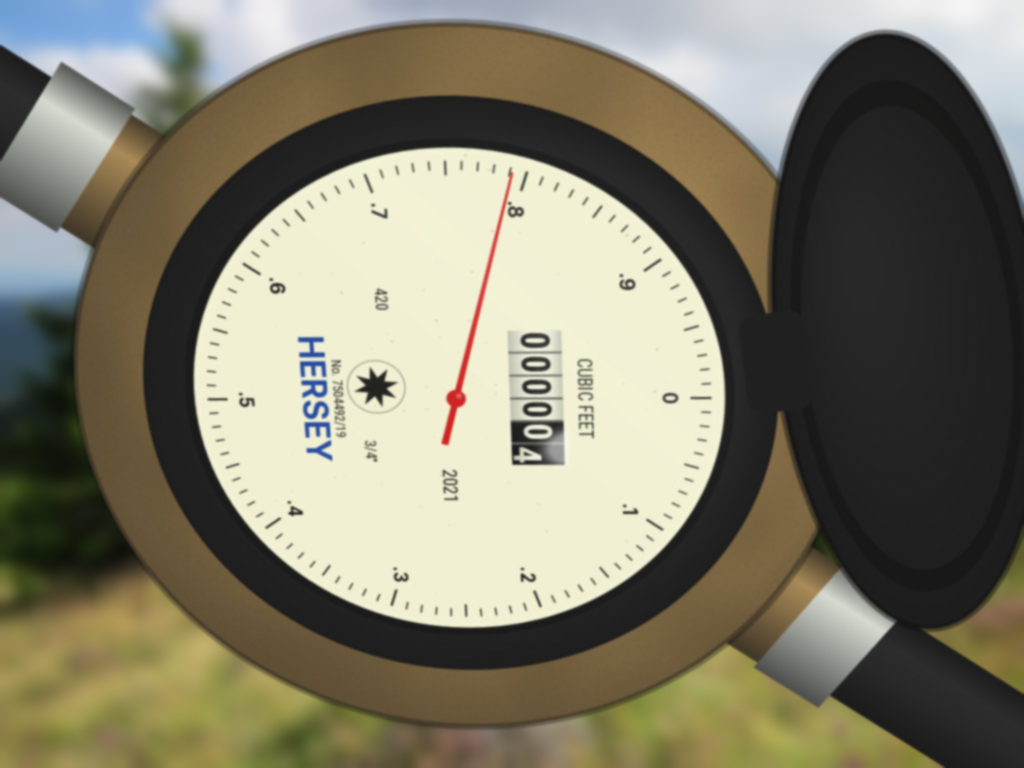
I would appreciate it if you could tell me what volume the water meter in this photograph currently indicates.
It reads 3.79 ft³
